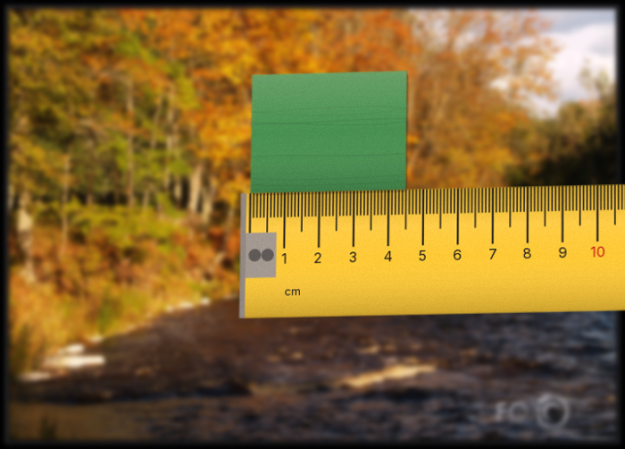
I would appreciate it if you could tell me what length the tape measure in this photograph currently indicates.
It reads 4.5 cm
